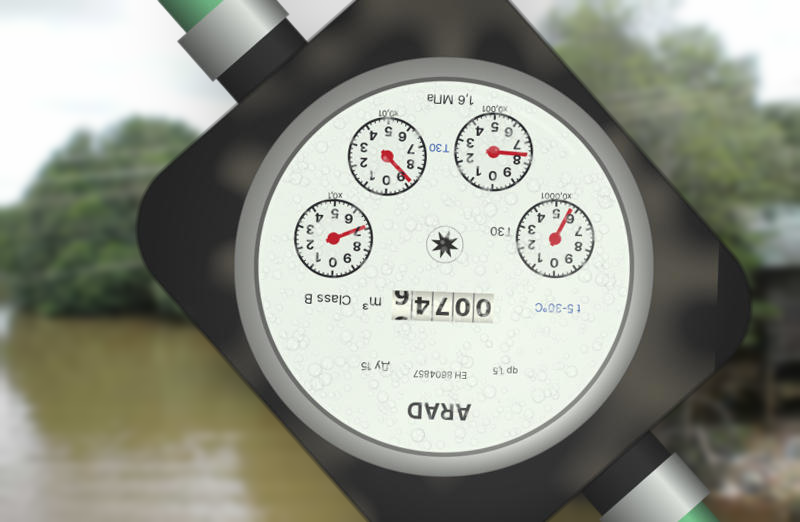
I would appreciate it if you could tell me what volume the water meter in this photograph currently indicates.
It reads 745.6875 m³
